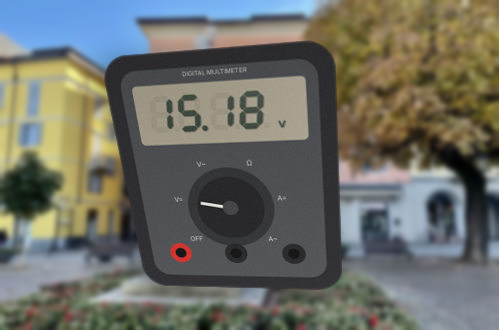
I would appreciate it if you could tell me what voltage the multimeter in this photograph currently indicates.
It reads 15.18 V
